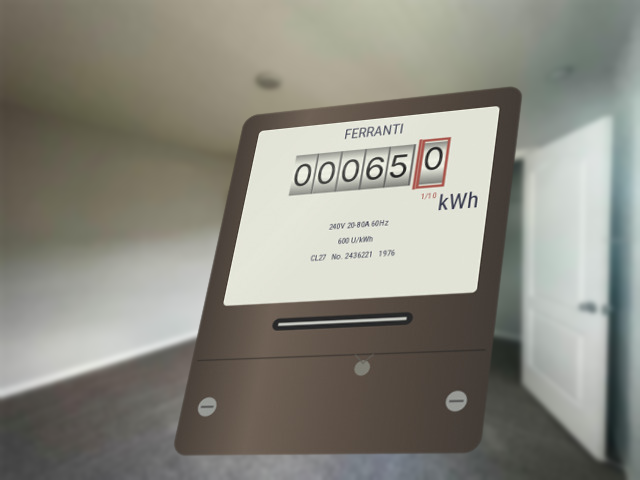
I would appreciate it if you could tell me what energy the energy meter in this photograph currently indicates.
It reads 65.0 kWh
